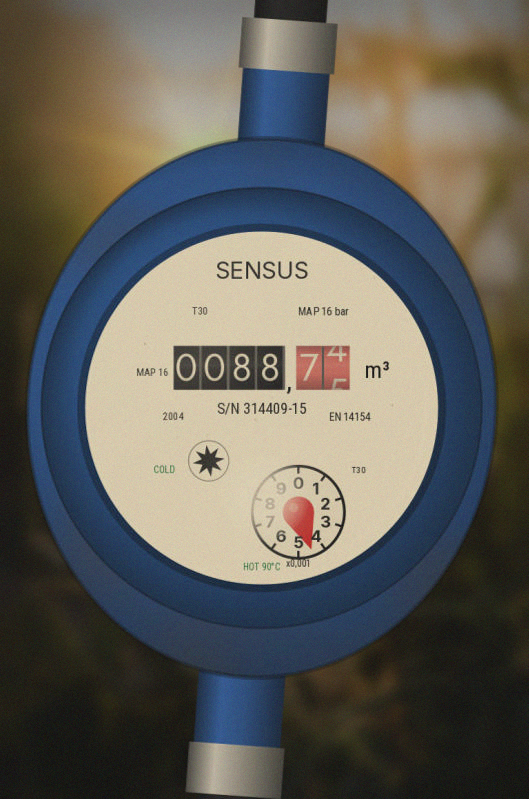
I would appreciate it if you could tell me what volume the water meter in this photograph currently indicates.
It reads 88.744 m³
